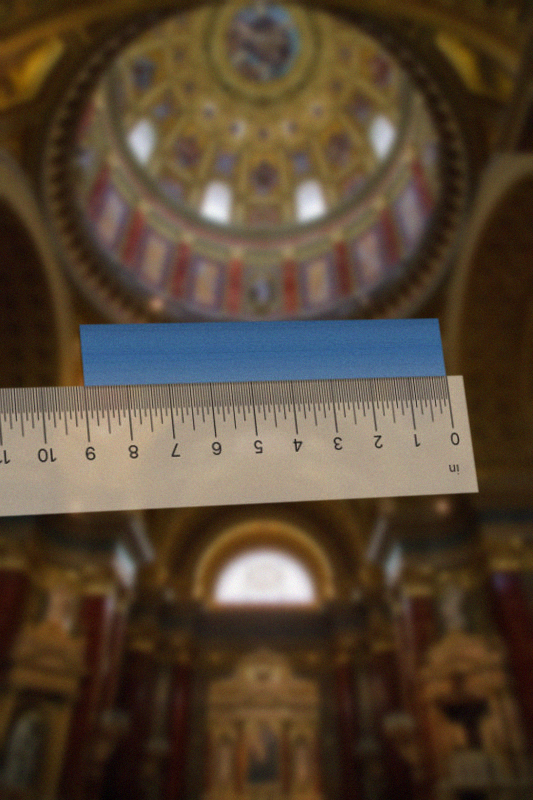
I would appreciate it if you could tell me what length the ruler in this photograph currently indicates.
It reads 9 in
